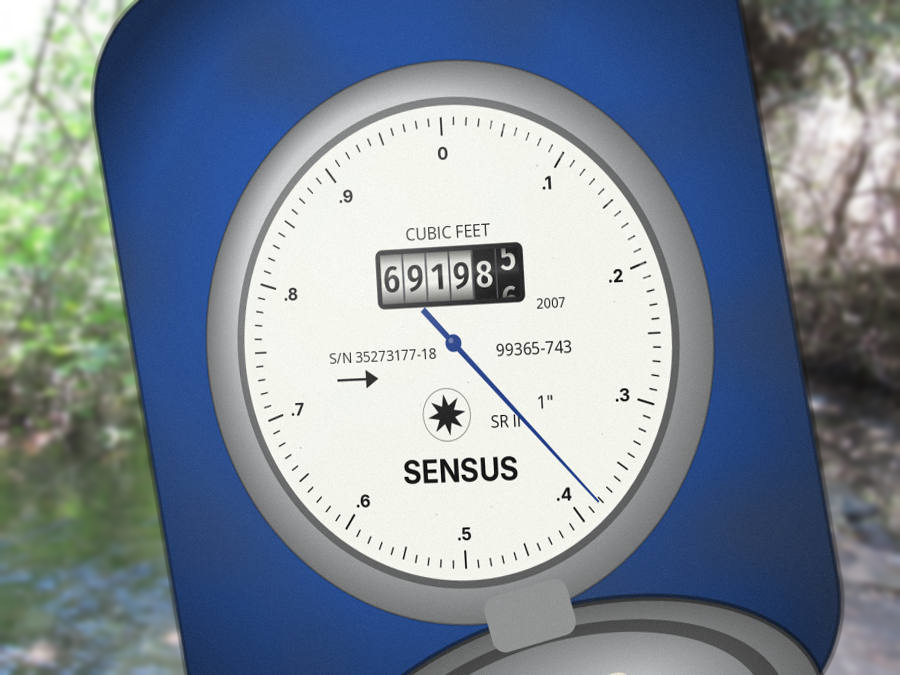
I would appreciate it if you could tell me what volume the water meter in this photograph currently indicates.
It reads 691985.38 ft³
